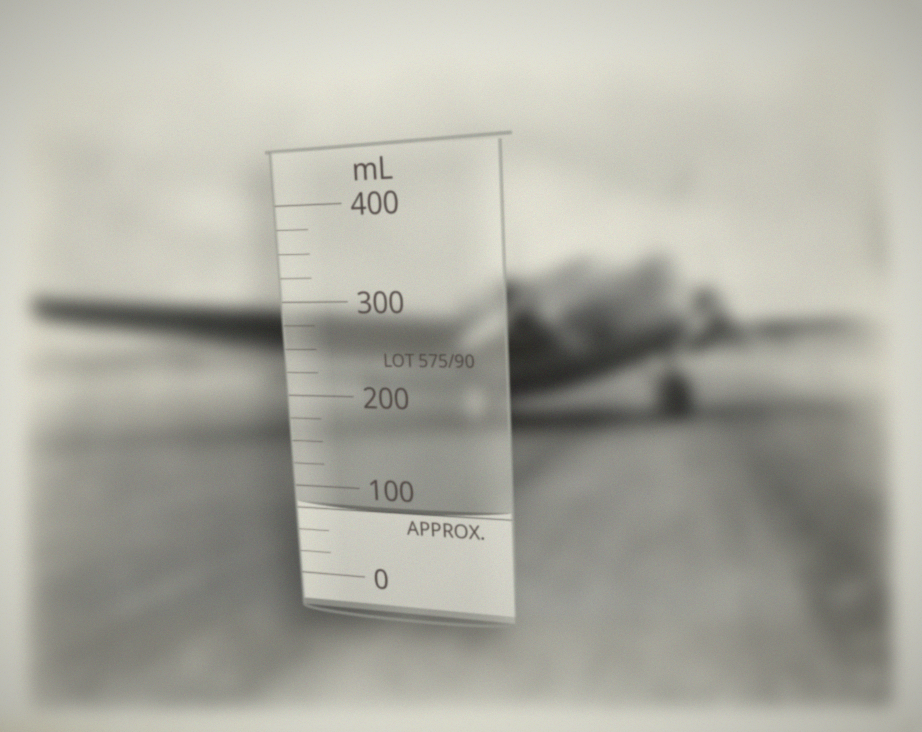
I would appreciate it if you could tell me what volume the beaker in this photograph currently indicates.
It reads 75 mL
